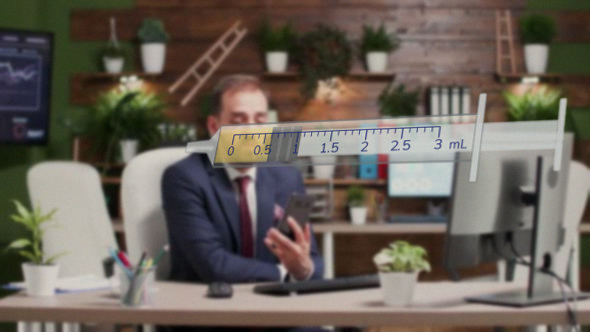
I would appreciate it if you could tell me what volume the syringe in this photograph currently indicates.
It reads 0.6 mL
